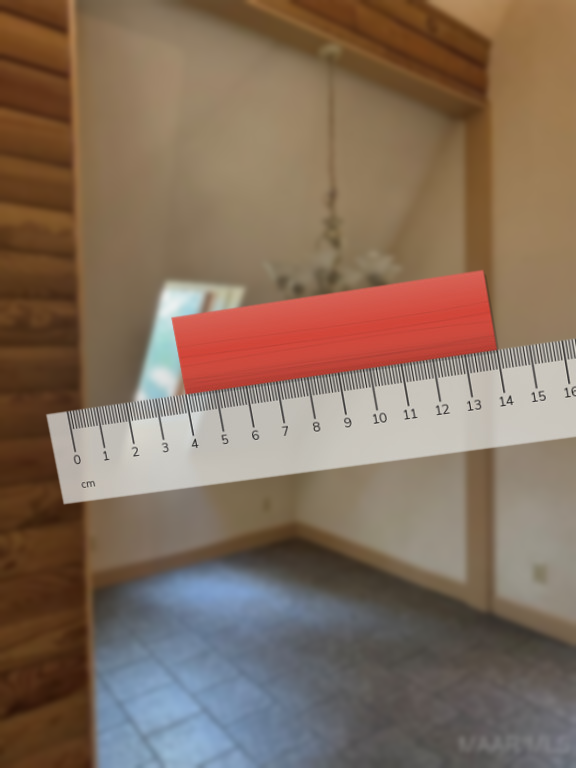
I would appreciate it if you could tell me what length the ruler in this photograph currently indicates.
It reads 10 cm
